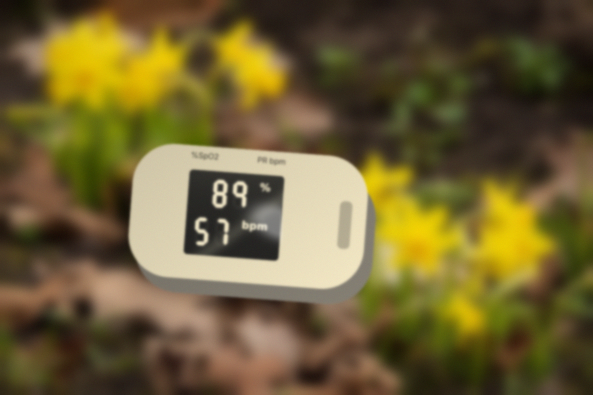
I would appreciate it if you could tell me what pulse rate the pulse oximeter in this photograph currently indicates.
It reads 57 bpm
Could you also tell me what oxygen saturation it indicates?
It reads 89 %
